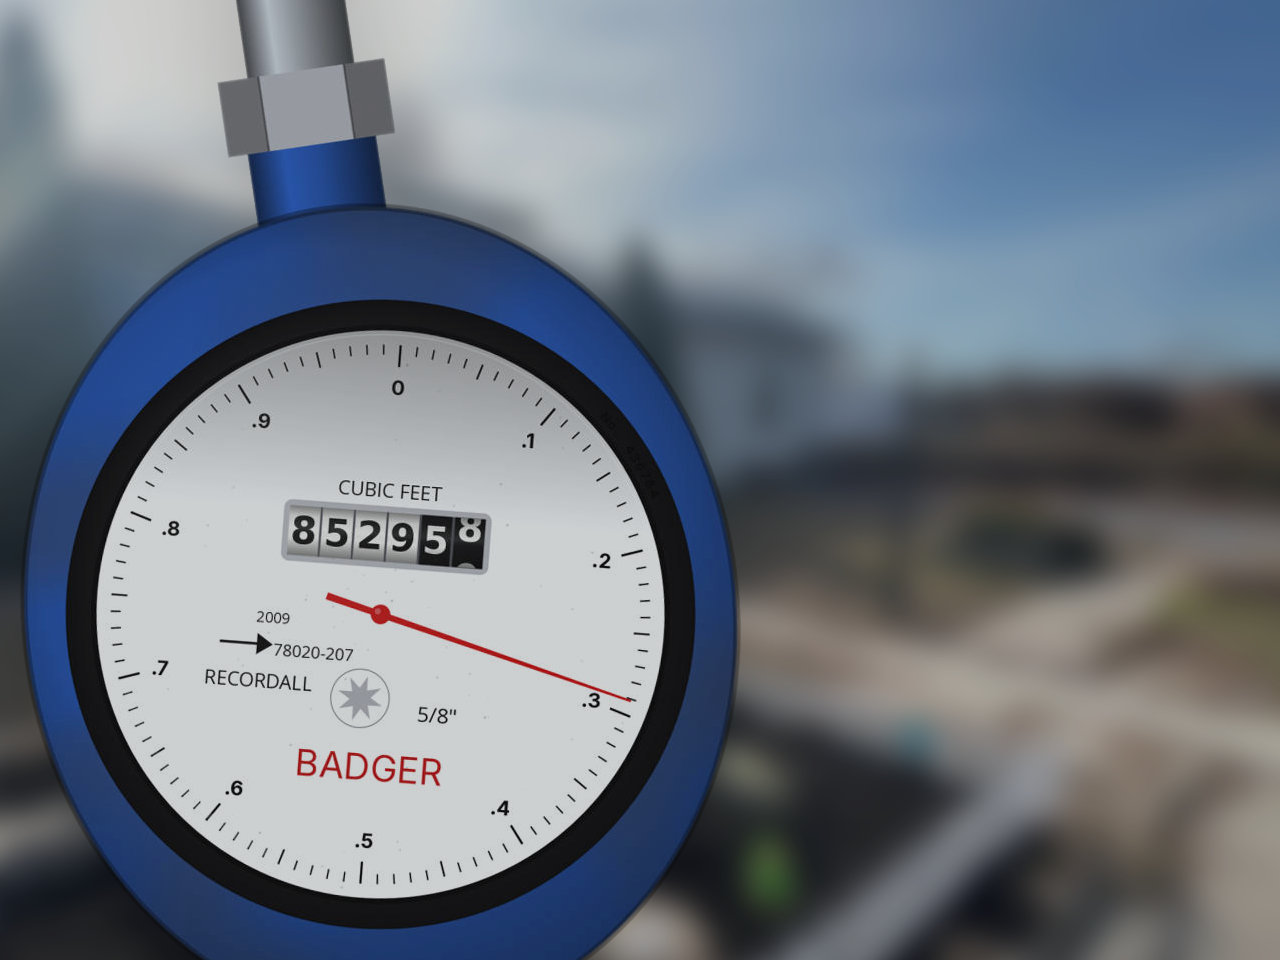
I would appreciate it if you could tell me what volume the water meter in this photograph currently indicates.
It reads 852958.29 ft³
